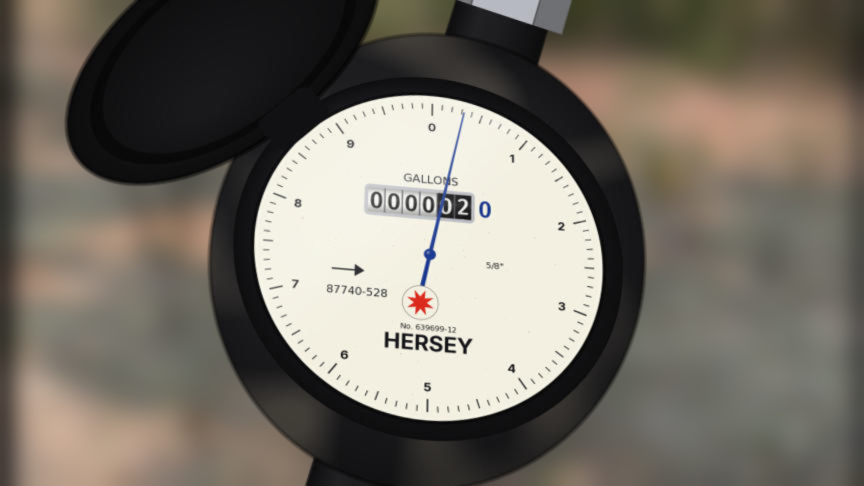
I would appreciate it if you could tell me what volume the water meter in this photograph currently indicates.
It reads 20.3 gal
